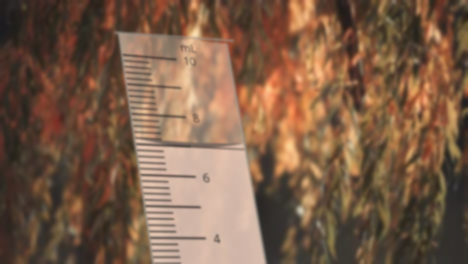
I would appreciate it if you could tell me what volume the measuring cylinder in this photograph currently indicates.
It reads 7 mL
